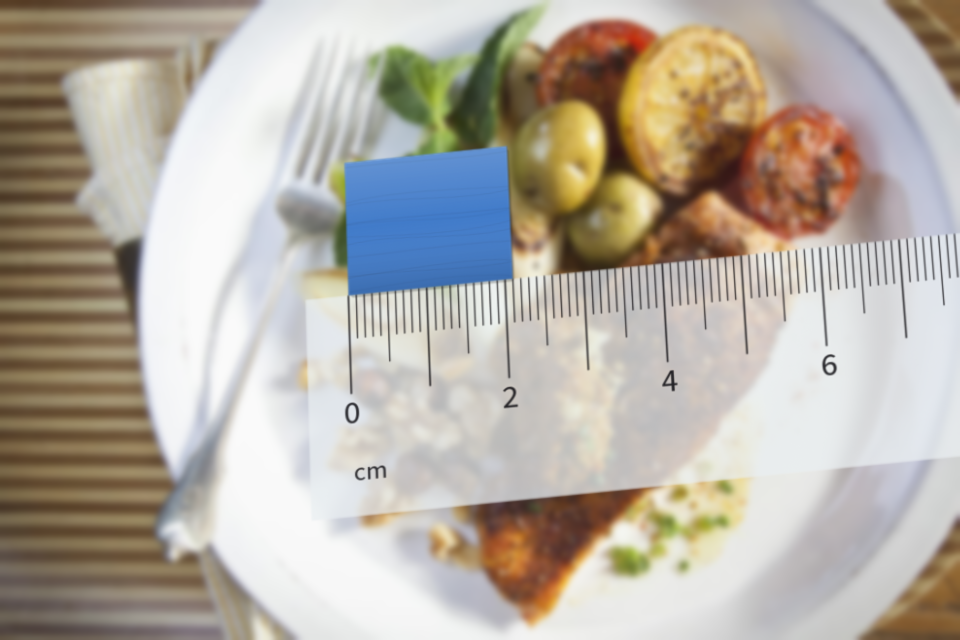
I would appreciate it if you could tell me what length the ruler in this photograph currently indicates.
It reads 2.1 cm
